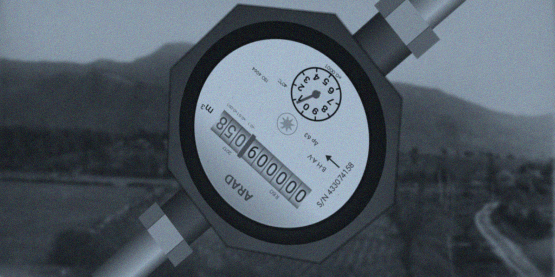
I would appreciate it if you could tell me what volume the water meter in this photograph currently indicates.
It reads 9.0580 m³
